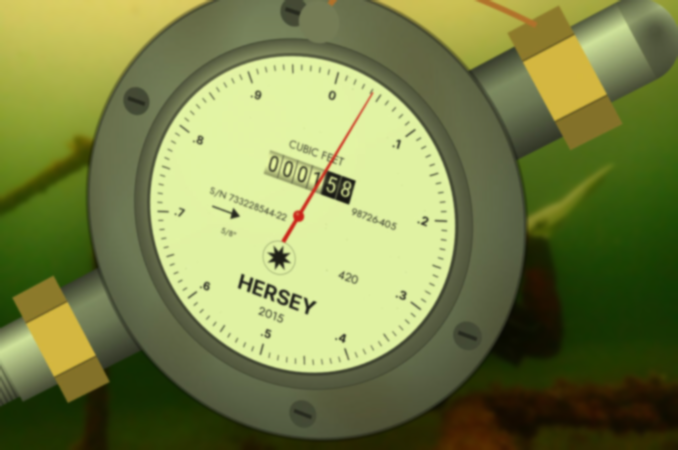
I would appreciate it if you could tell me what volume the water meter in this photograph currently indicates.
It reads 158.04 ft³
